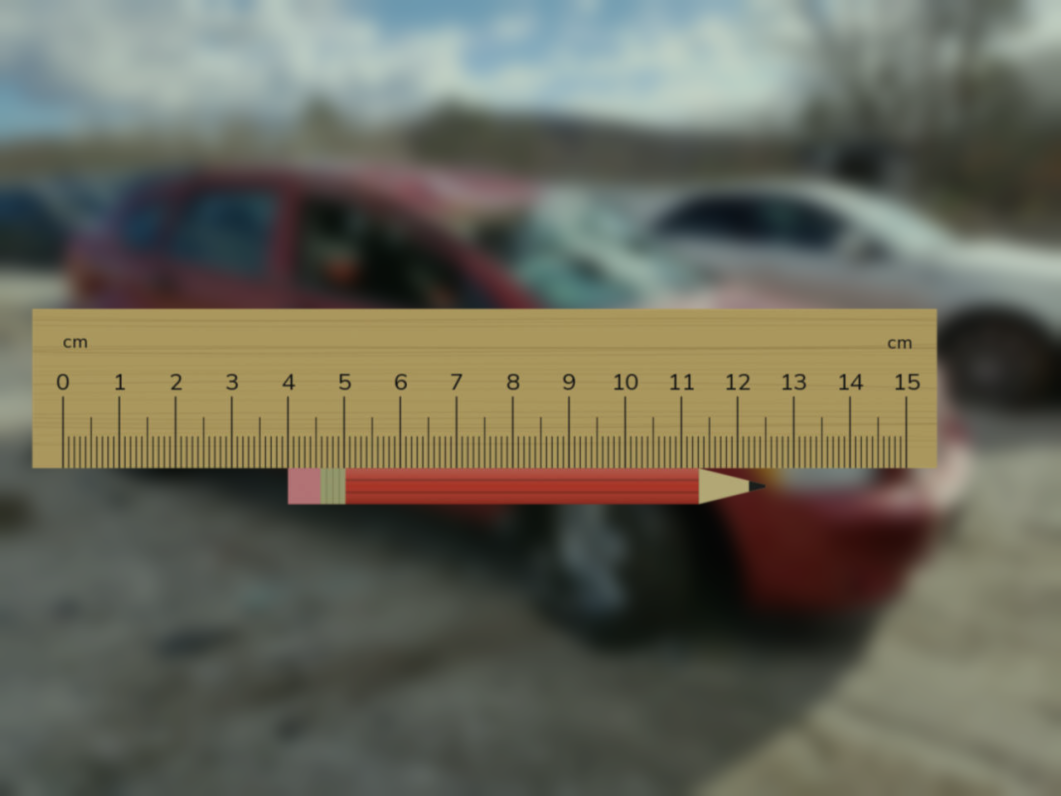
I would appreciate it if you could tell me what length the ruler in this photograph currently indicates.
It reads 8.5 cm
